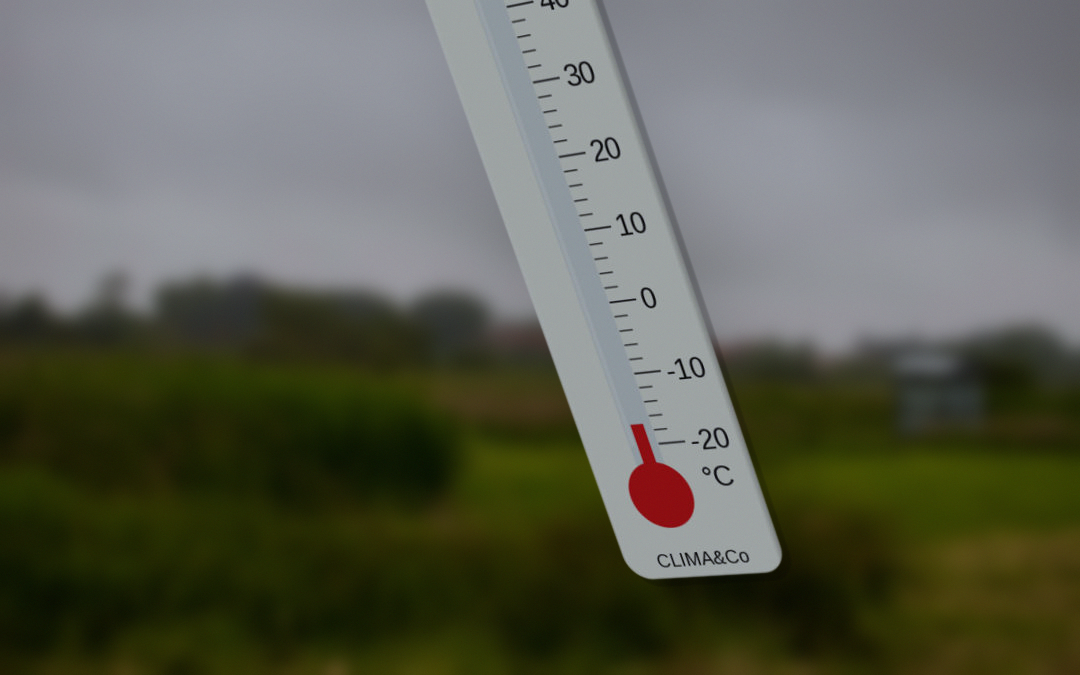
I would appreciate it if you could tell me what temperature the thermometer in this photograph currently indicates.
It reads -17 °C
